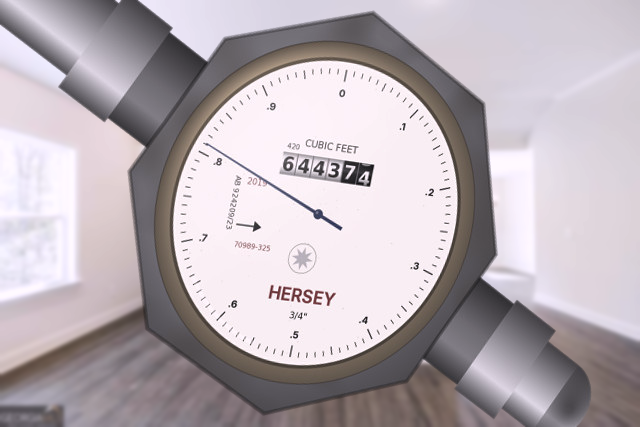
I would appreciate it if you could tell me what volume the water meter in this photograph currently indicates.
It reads 644373.81 ft³
